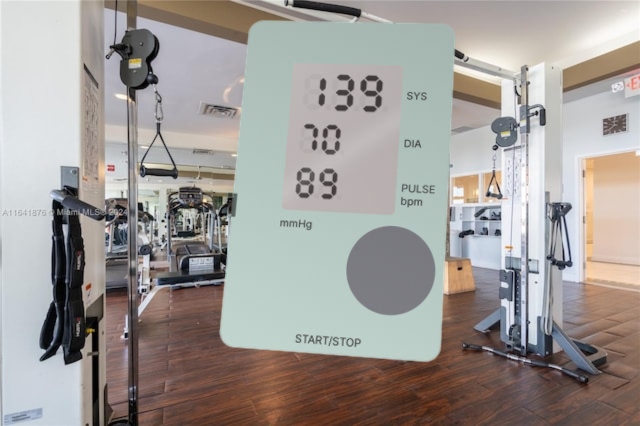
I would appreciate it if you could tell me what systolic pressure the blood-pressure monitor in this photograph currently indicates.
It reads 139 mmHg
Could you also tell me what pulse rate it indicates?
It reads 89 bpm
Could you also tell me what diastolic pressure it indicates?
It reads 70 mmHg
